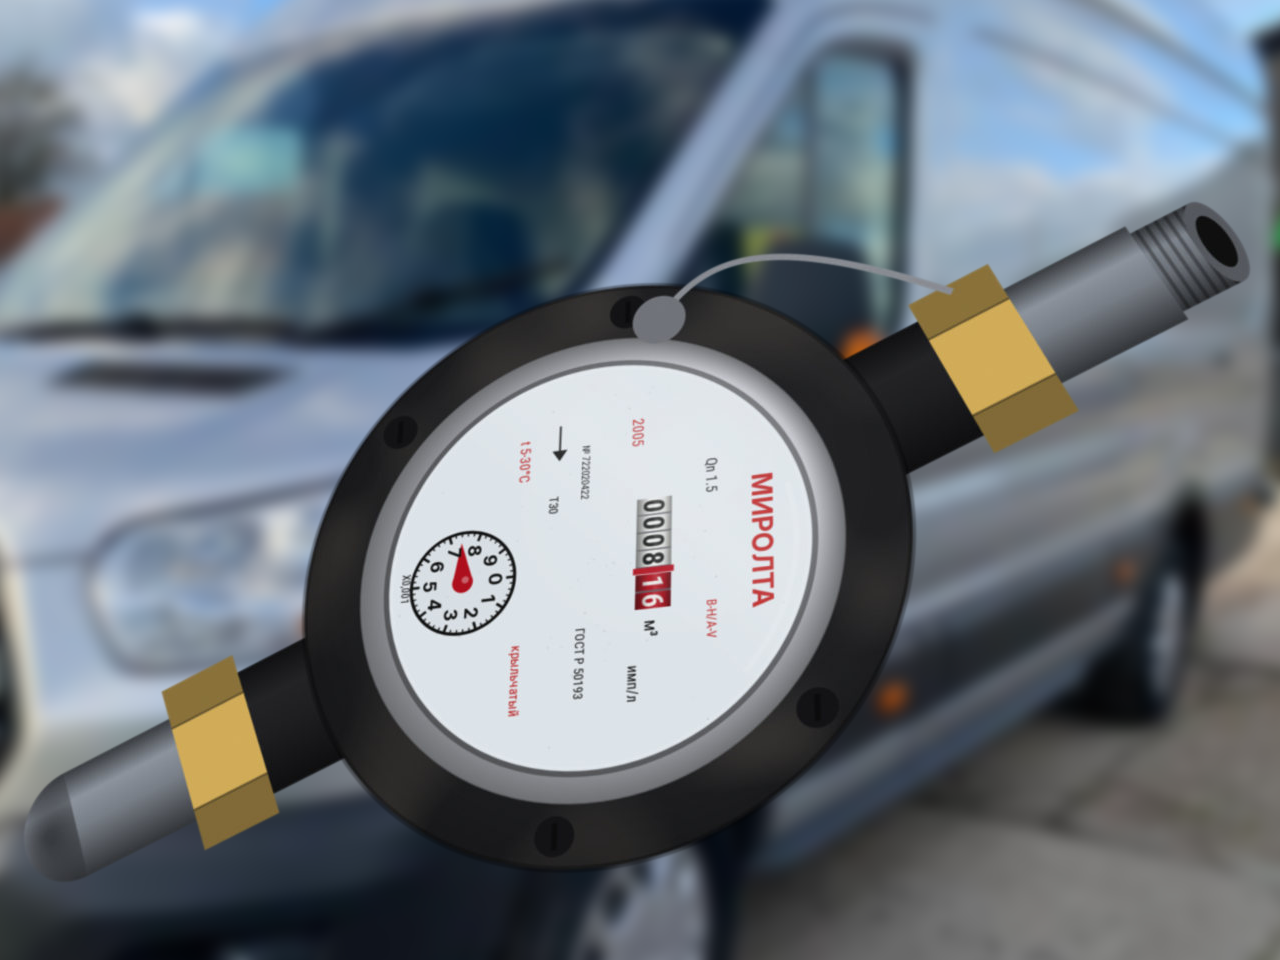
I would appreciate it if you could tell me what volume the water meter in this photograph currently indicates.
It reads 8.167 m³
